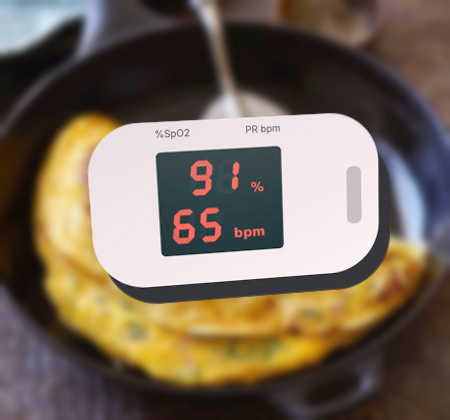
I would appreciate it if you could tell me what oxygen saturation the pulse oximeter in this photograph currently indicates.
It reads 91 %
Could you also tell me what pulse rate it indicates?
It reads 65 bpm
